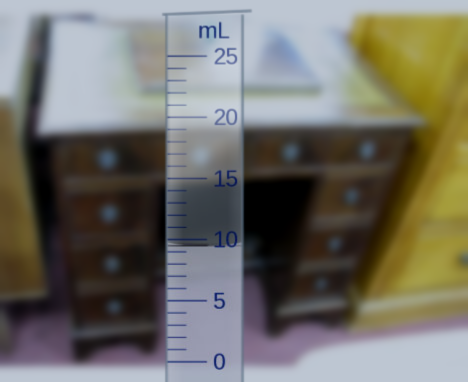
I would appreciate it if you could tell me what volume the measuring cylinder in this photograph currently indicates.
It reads 9.5 mL
